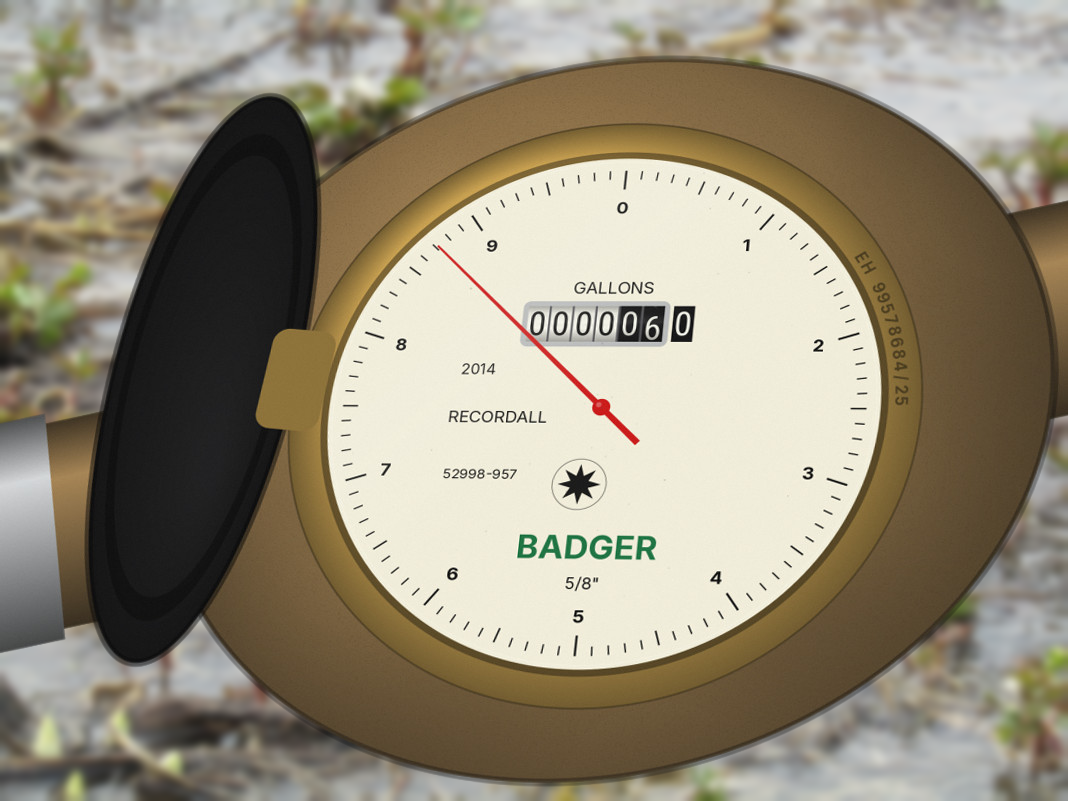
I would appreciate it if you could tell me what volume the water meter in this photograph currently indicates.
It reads 58.7 gal
